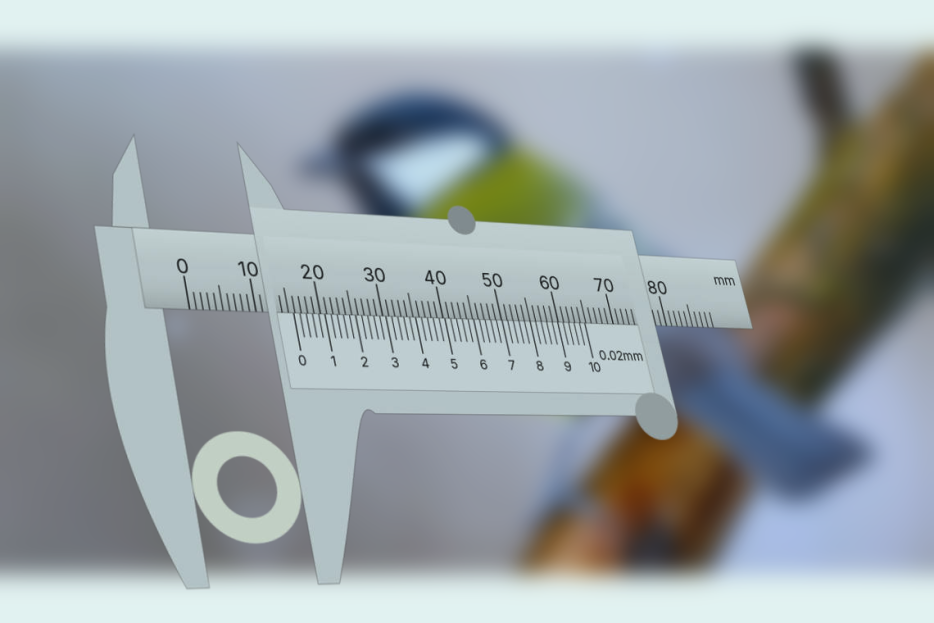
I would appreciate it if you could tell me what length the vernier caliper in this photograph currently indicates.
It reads 15.8 mm
